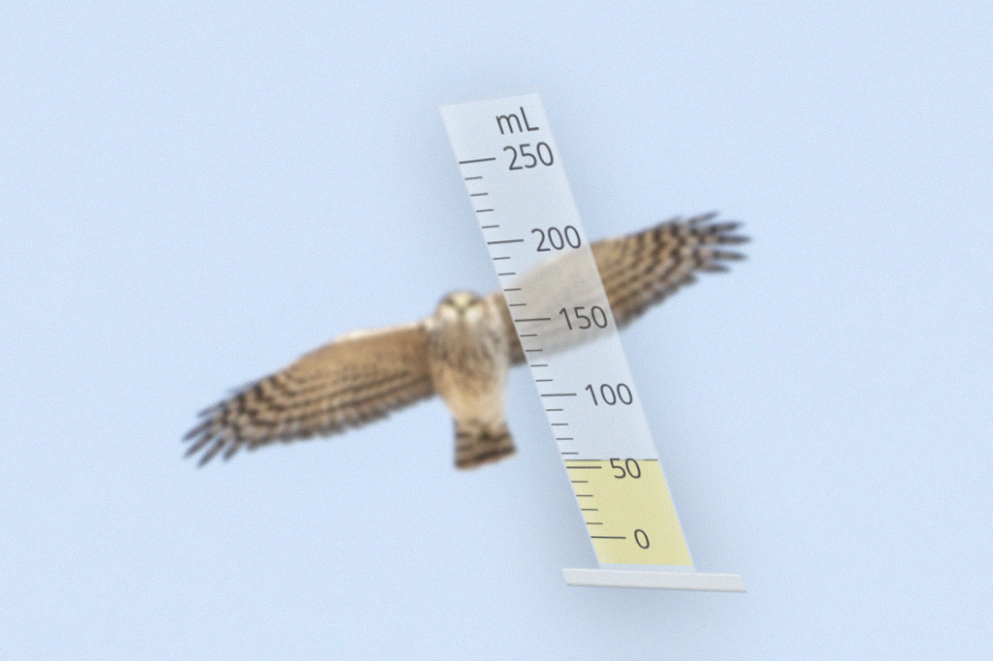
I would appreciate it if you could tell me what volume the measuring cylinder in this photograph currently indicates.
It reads 55 mL
